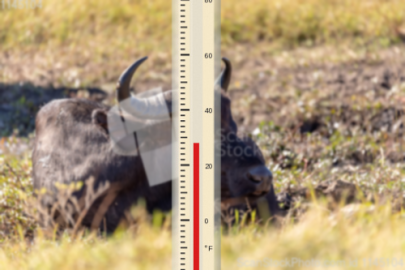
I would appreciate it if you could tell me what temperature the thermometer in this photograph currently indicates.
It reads 28 °F
